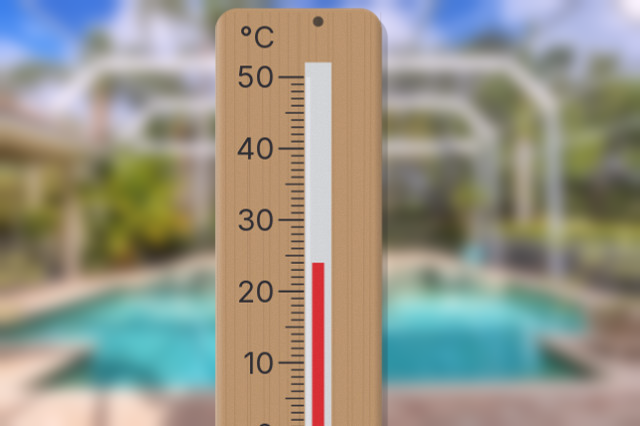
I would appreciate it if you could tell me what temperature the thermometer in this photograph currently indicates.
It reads 24 °C
